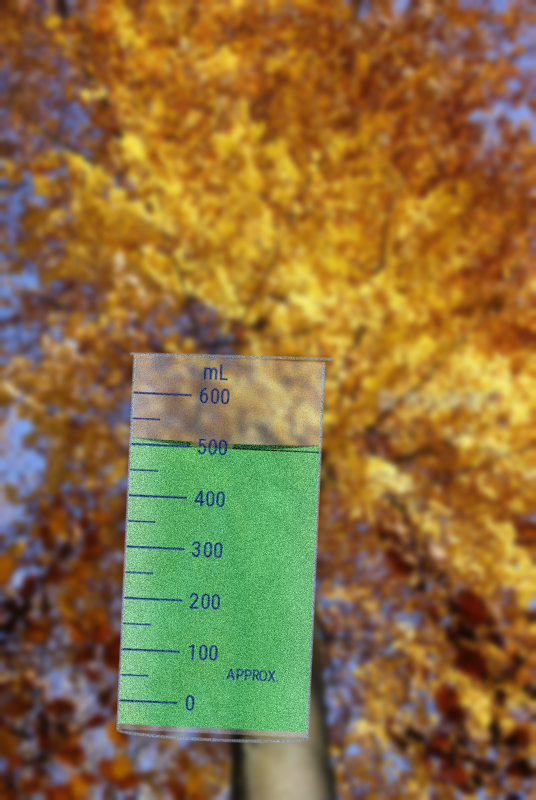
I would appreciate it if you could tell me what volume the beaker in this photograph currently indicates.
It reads 500 mL
